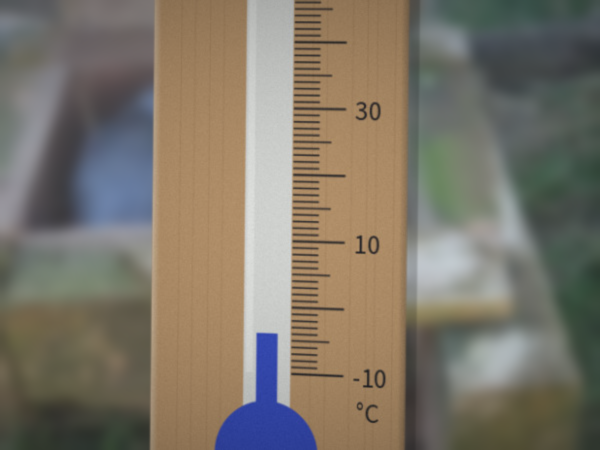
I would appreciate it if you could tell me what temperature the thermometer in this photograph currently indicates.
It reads -4 °C
